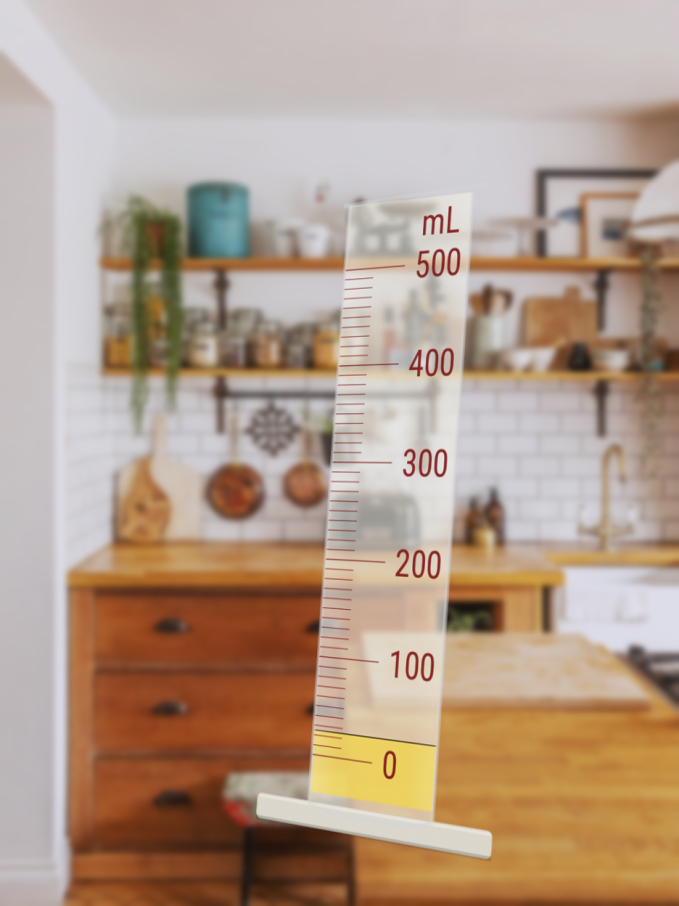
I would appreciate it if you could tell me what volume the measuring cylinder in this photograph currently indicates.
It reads 25 mL
